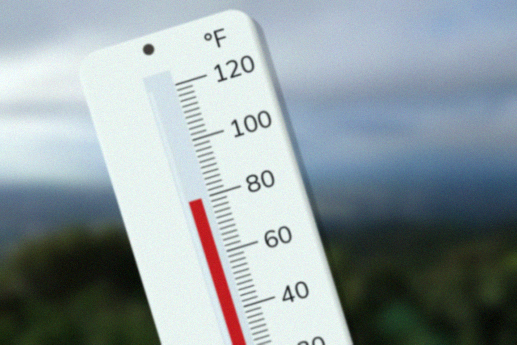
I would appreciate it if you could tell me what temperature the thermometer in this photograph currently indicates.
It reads 80 °F
